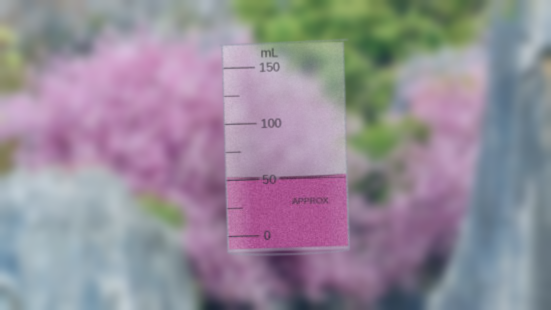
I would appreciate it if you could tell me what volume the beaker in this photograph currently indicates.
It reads 50 mL
